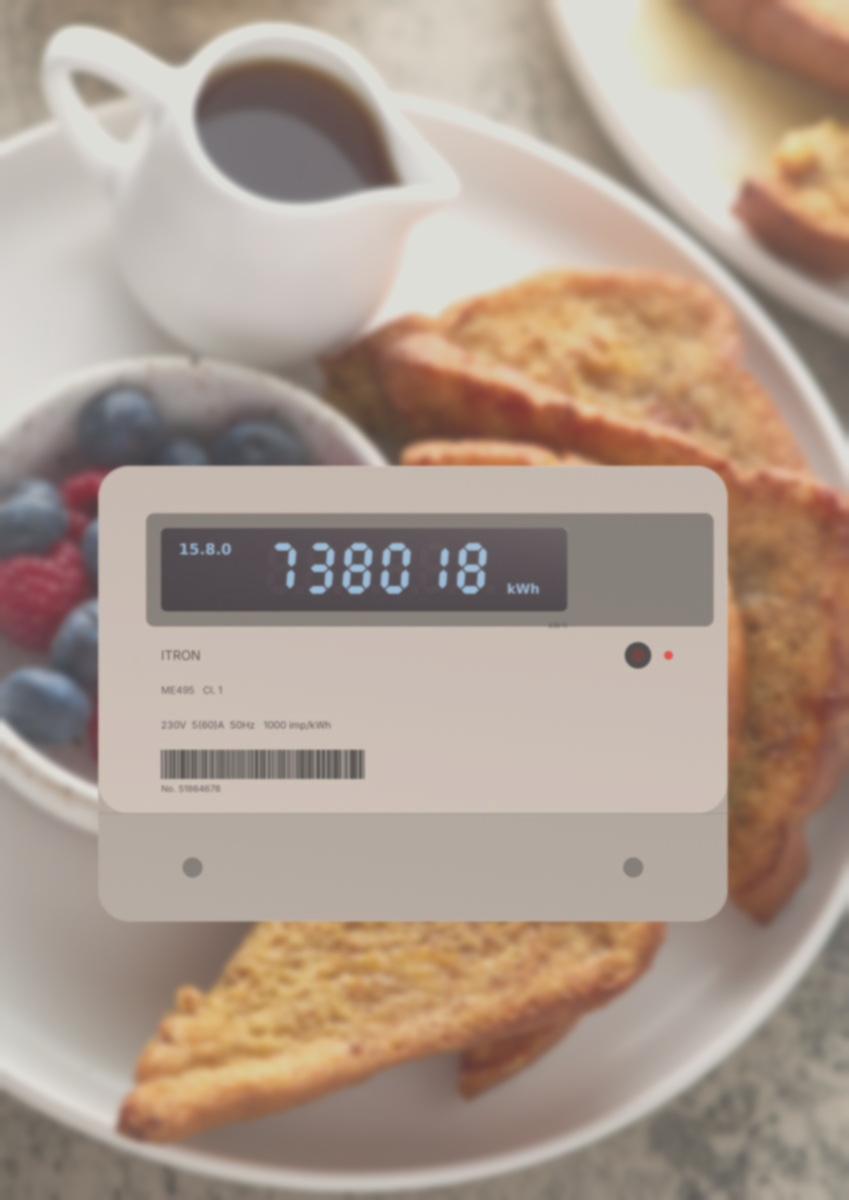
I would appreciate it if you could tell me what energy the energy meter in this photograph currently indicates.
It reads 738018 kWh
